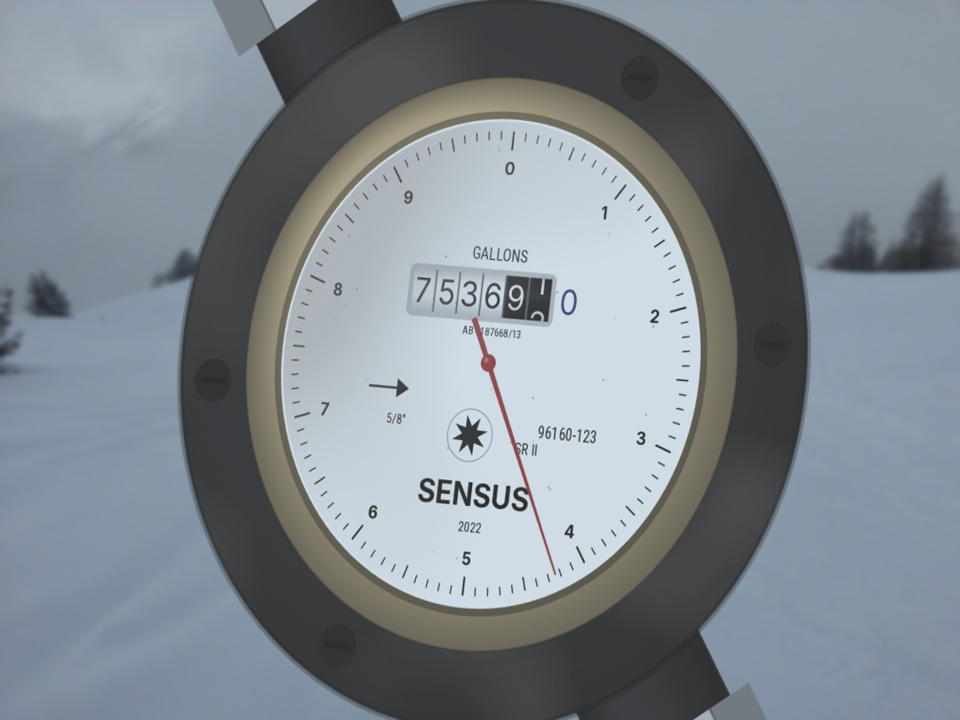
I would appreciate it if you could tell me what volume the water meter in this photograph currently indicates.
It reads 7536914.2 gal
